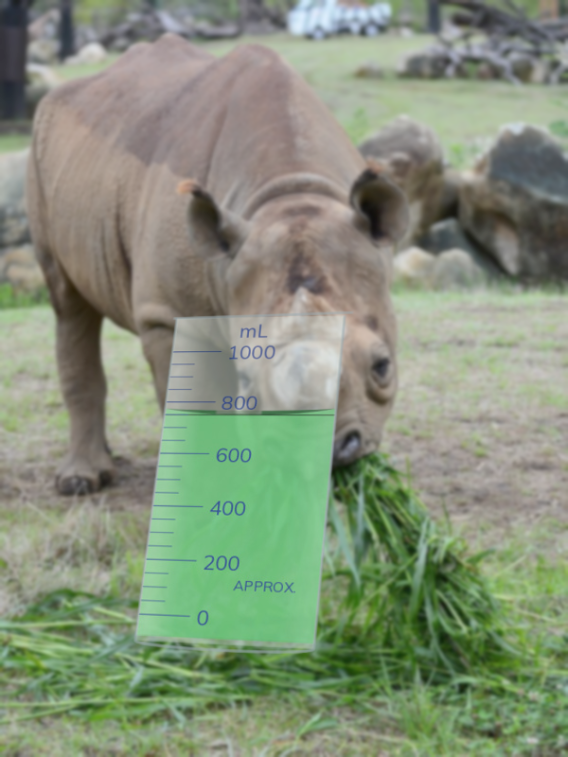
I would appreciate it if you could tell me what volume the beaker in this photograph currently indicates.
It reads 750 mL
